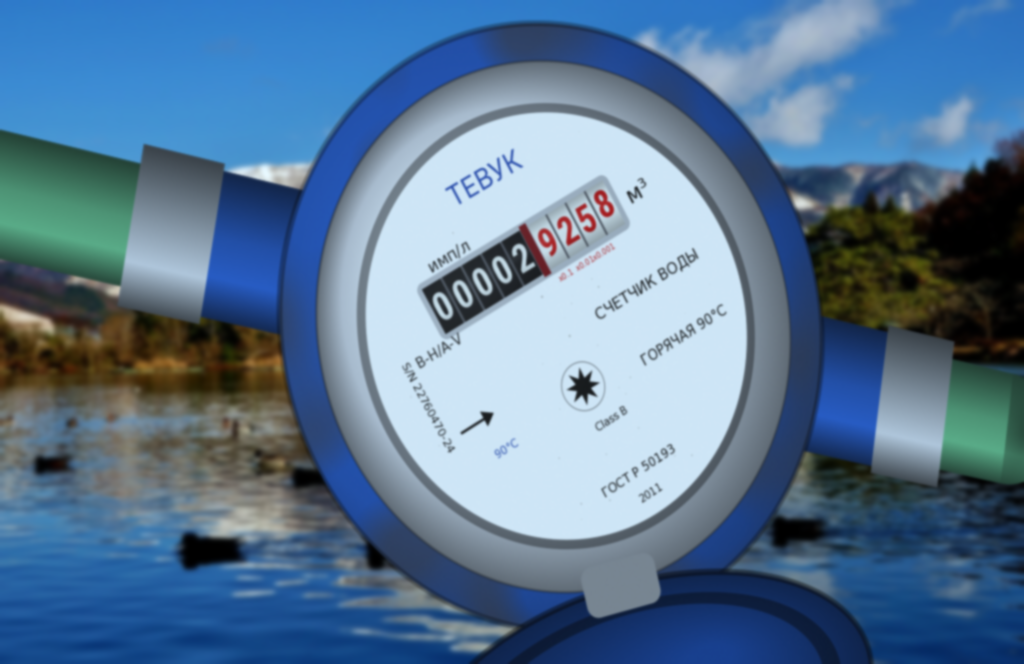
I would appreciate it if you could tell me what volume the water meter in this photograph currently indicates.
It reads 2.9258 m³
